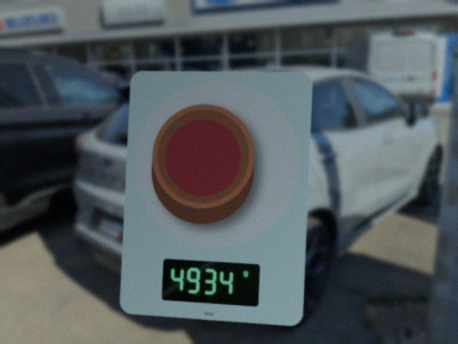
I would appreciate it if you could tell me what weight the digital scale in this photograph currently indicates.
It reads 4934 g
